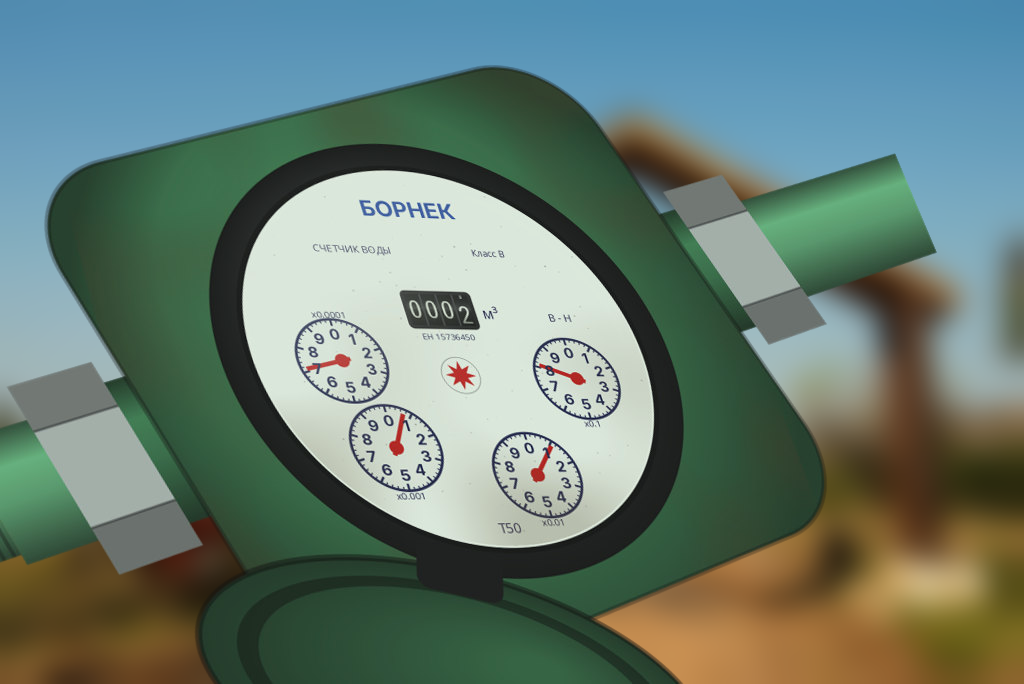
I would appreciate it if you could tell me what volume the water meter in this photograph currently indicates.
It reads 1.8107 m³
